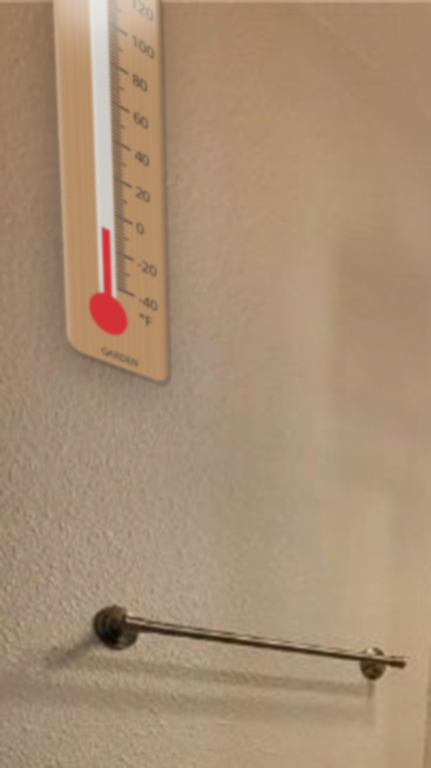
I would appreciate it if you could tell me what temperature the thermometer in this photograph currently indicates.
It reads -10 °F
